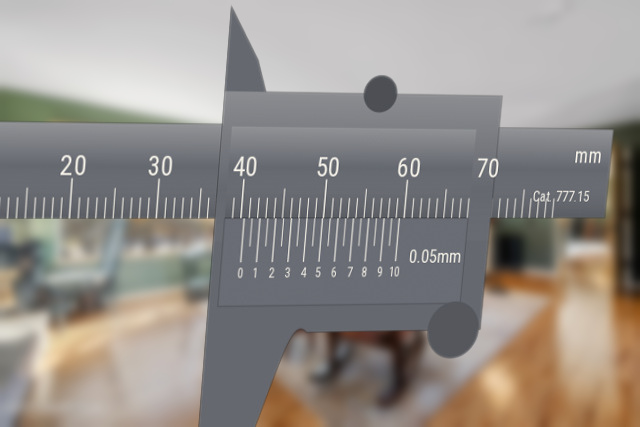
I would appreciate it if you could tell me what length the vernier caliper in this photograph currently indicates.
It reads 40.4 mm
